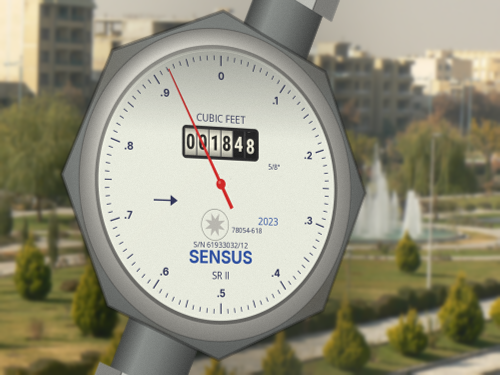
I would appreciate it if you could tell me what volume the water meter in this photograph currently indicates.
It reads 1847.92 ft³
